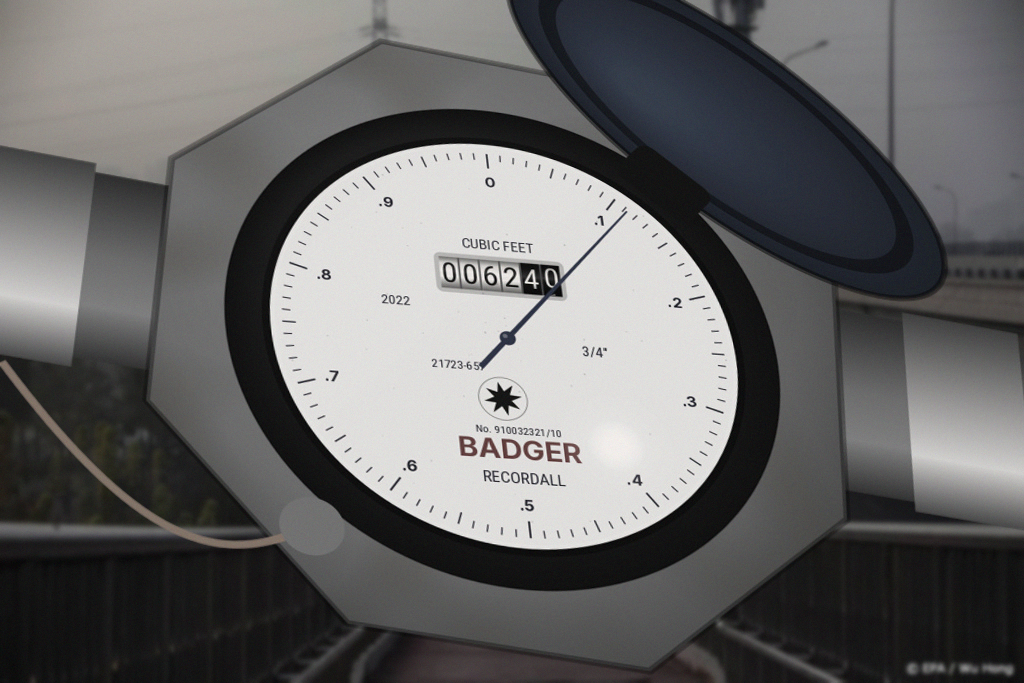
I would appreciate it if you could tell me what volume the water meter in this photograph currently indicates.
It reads 6240.11 ft³
